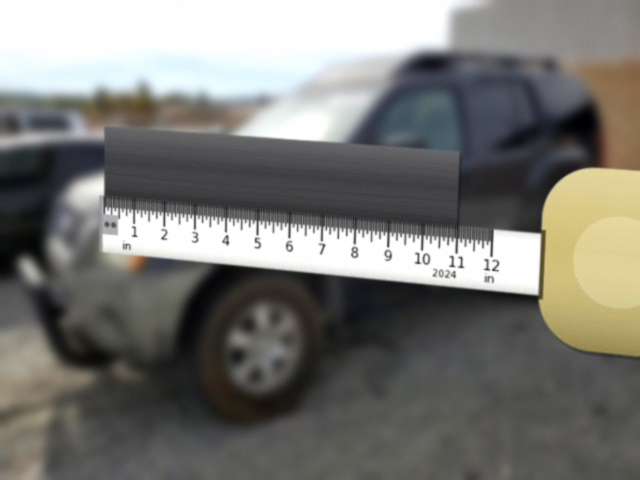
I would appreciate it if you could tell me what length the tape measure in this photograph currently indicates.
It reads 11 in
